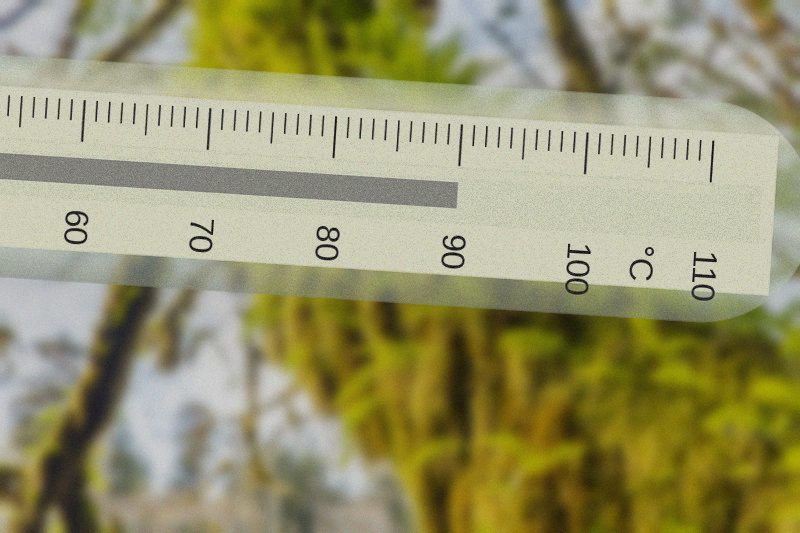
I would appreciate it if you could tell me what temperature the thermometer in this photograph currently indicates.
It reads 90 °C
